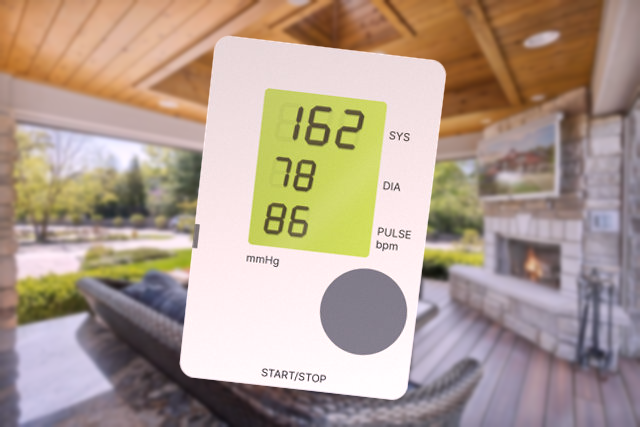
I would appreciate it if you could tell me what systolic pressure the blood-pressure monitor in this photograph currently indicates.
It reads 162 mmHg
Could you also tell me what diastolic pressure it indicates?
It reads 78 mmHg
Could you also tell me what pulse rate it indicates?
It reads 86 bpm
